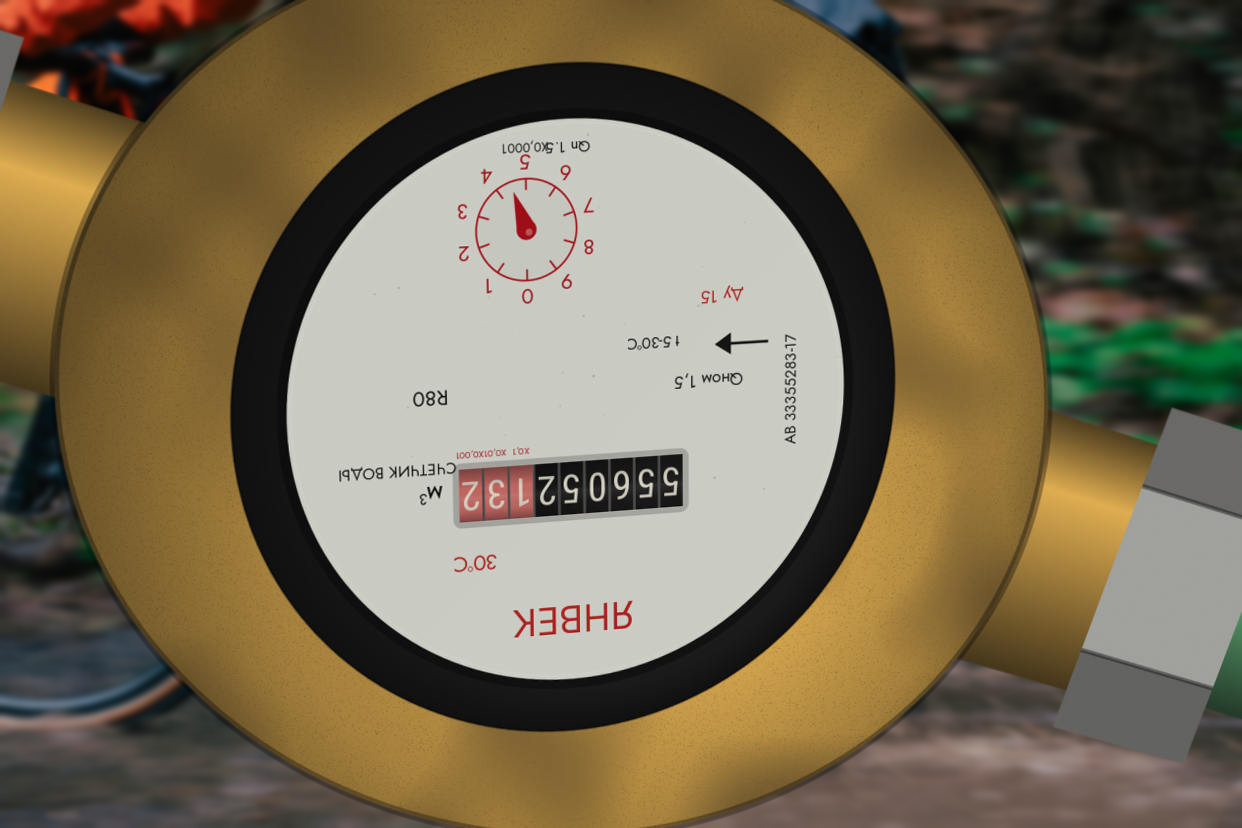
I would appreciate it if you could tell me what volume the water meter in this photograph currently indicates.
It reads 556052.1324 m³
